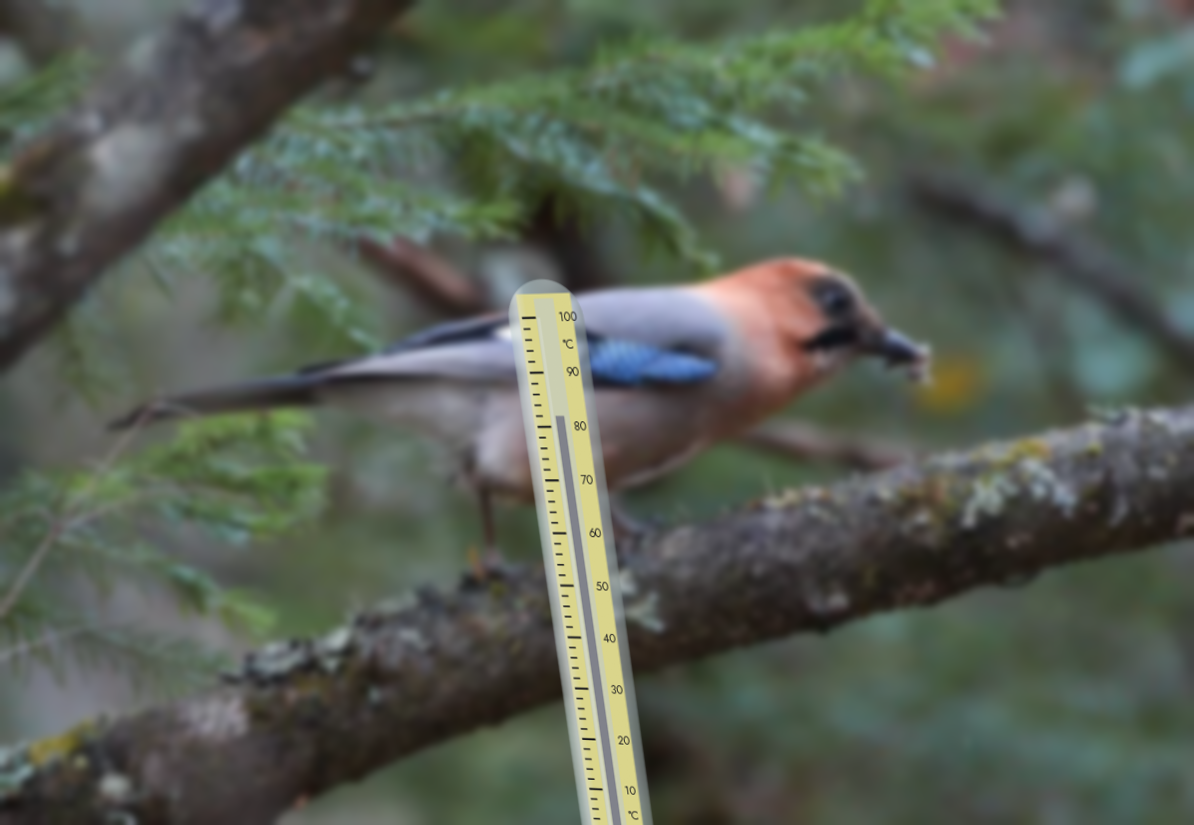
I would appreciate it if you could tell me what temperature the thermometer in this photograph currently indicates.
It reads 82 °C
